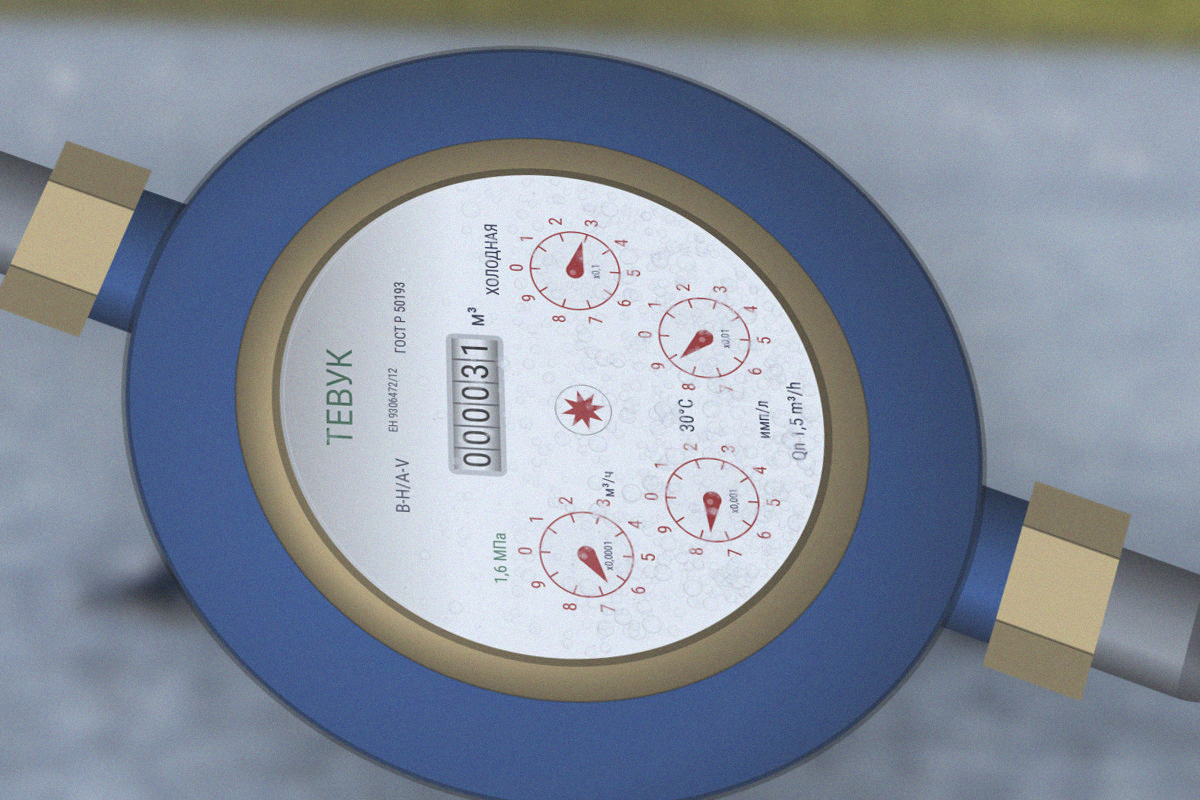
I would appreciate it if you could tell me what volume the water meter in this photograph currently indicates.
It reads 31.2876 m³
